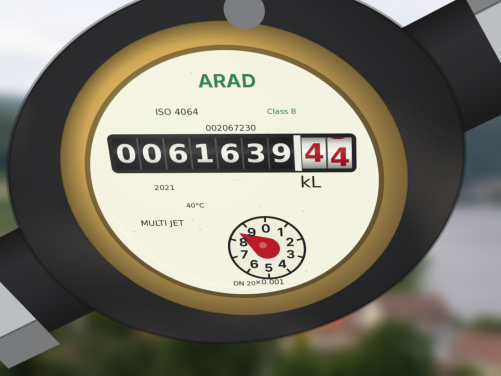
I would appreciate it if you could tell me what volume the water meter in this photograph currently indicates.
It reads 61639.438 kL
